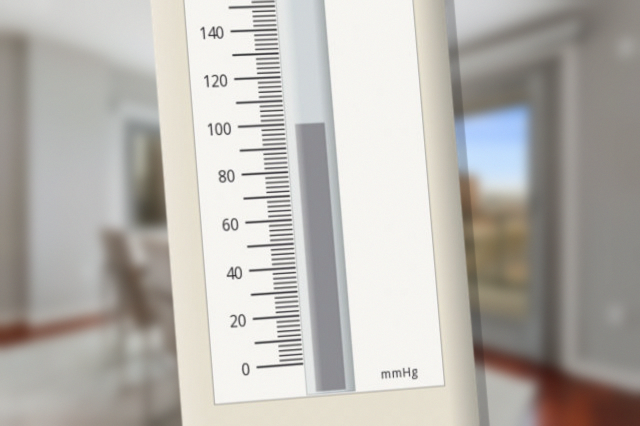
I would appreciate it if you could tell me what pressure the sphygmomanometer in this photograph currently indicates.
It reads 100 mmHg
